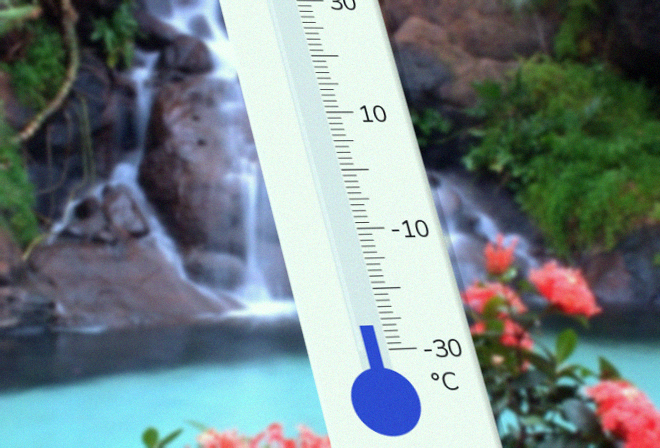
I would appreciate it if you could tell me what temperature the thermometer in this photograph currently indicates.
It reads -26 °C
